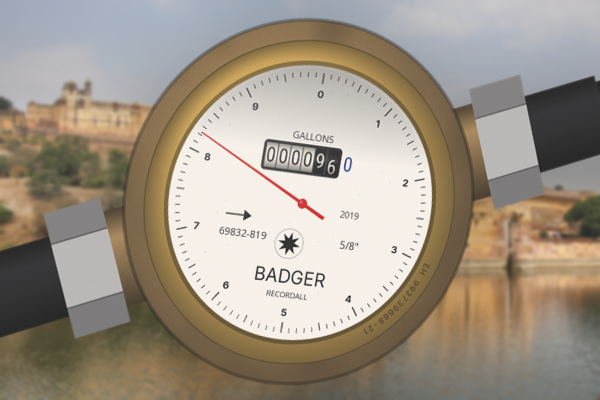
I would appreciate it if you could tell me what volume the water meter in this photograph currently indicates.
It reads 958.2 gal
